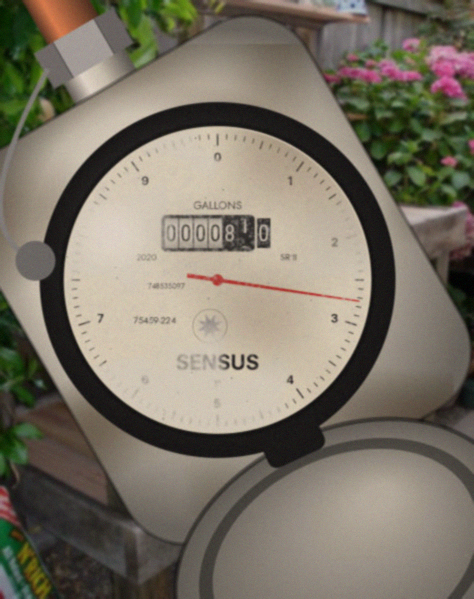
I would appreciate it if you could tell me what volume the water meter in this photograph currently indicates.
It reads 812.7 gal
